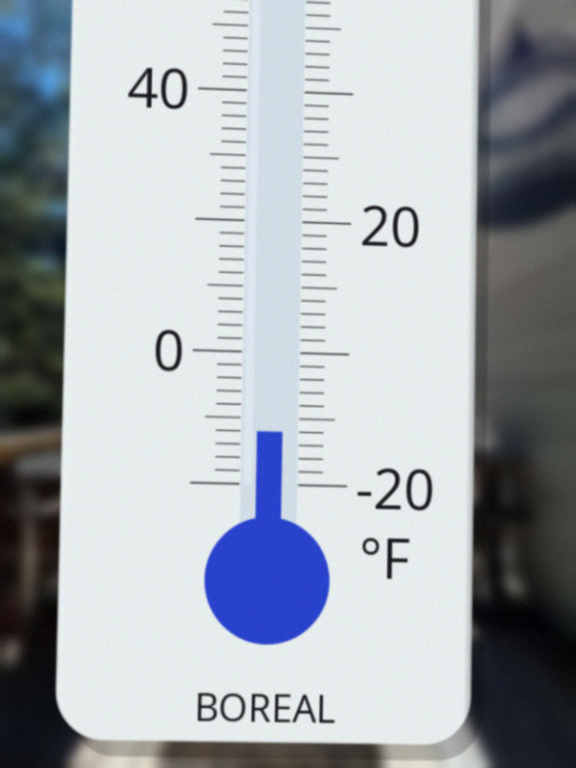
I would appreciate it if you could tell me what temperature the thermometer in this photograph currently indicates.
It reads -12 °F
